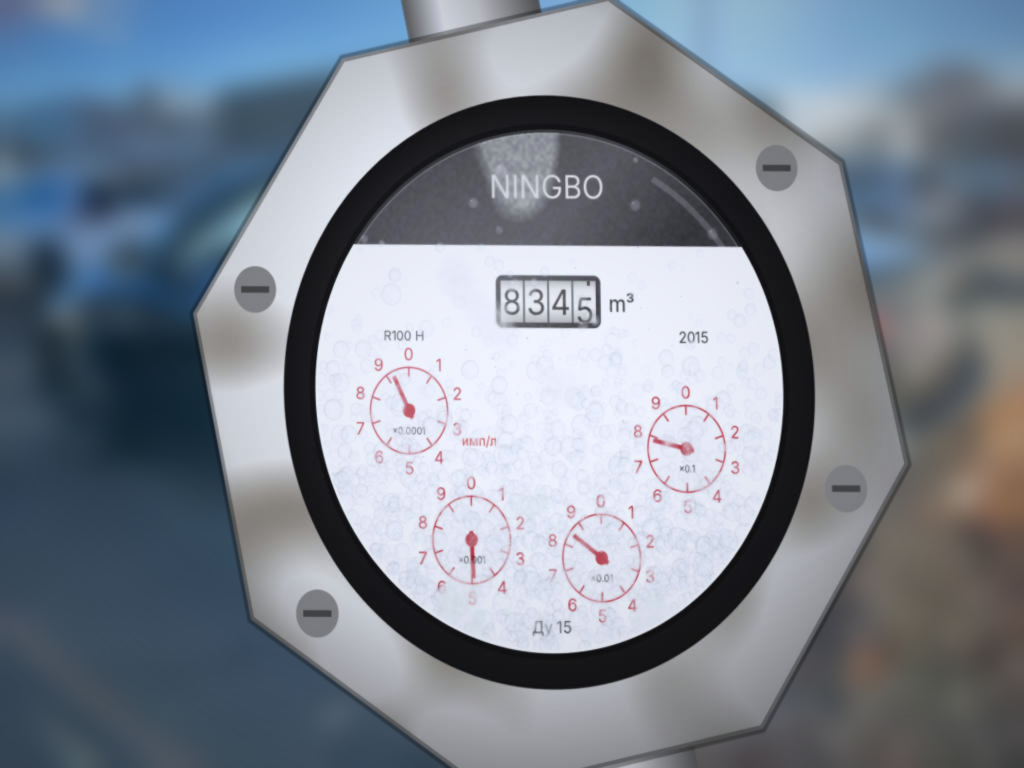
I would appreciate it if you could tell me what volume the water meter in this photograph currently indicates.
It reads 8344.7849 m³
